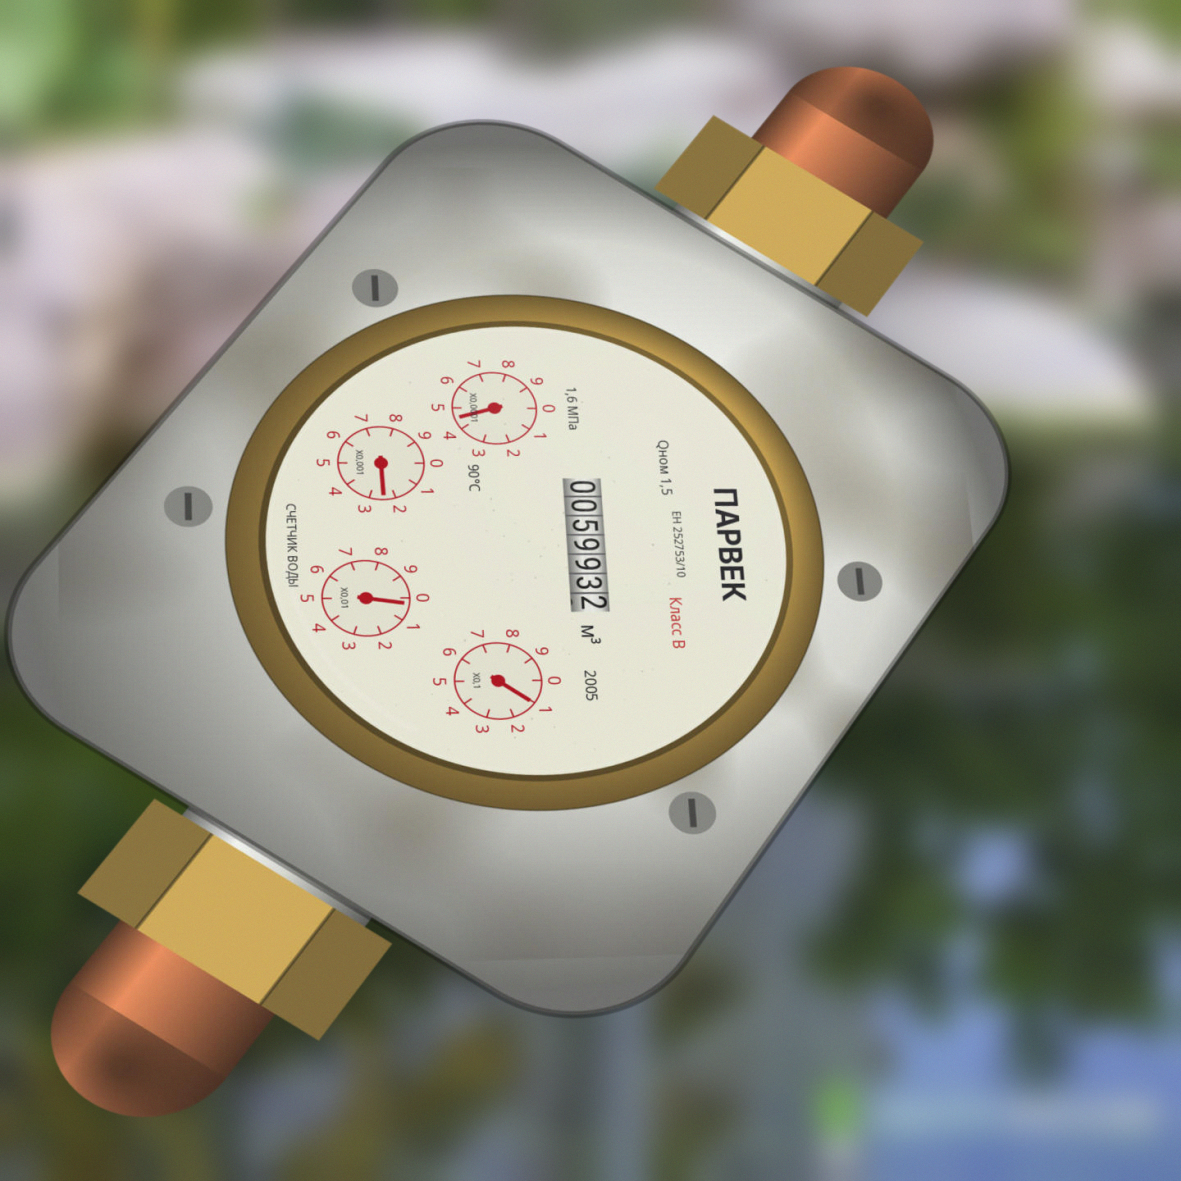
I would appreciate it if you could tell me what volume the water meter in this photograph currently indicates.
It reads 59932.1024 m³
